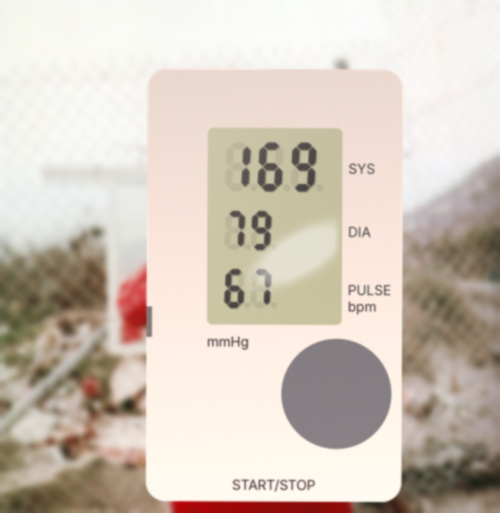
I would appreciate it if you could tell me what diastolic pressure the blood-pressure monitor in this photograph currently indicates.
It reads 79 mmHg
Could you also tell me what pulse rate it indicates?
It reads 67 bpm
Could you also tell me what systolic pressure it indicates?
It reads 169 mmHg
